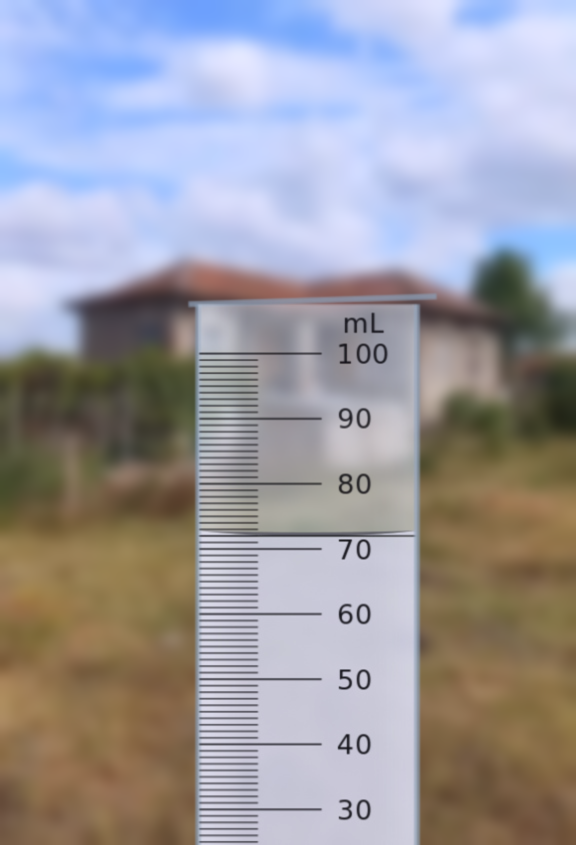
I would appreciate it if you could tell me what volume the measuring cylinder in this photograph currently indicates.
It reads 72 mL
